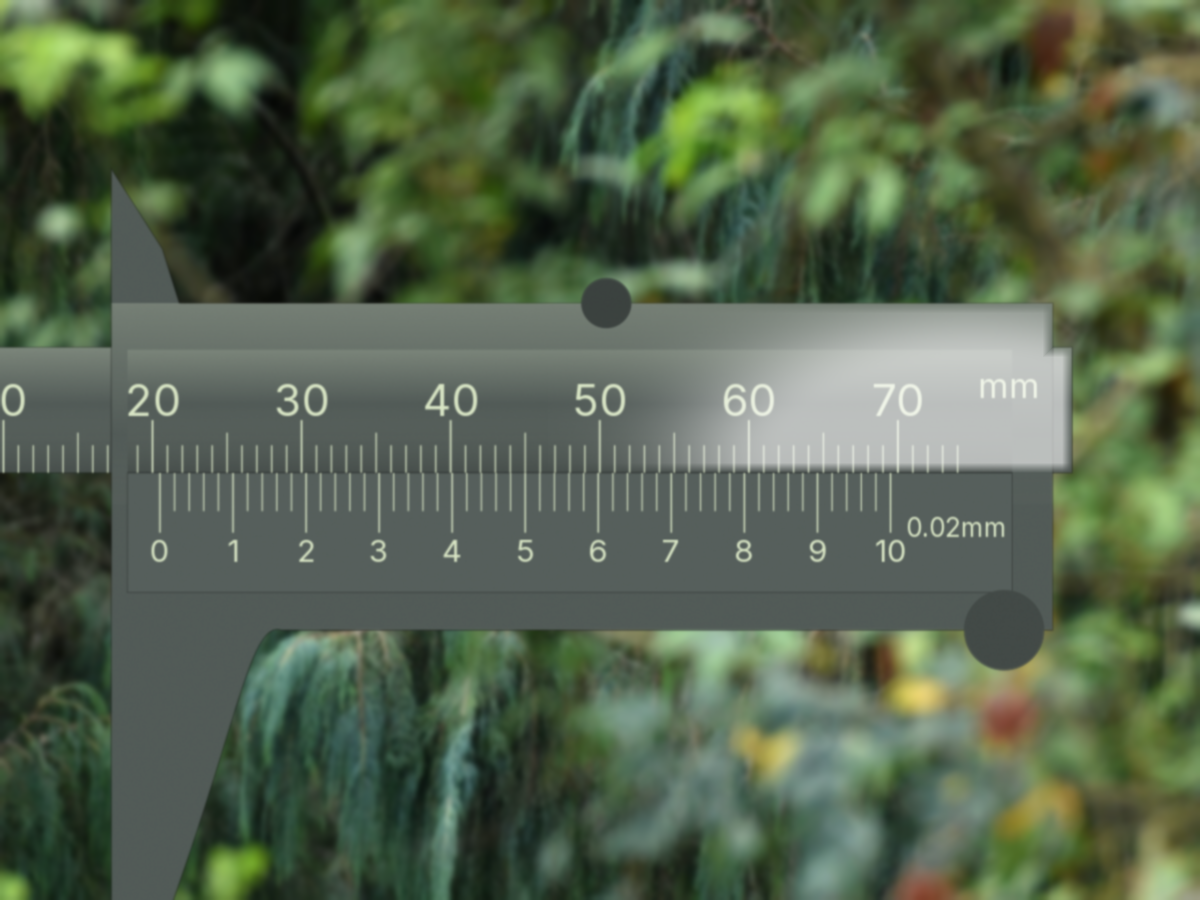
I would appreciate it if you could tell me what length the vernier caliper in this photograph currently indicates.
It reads 20.5 mm
